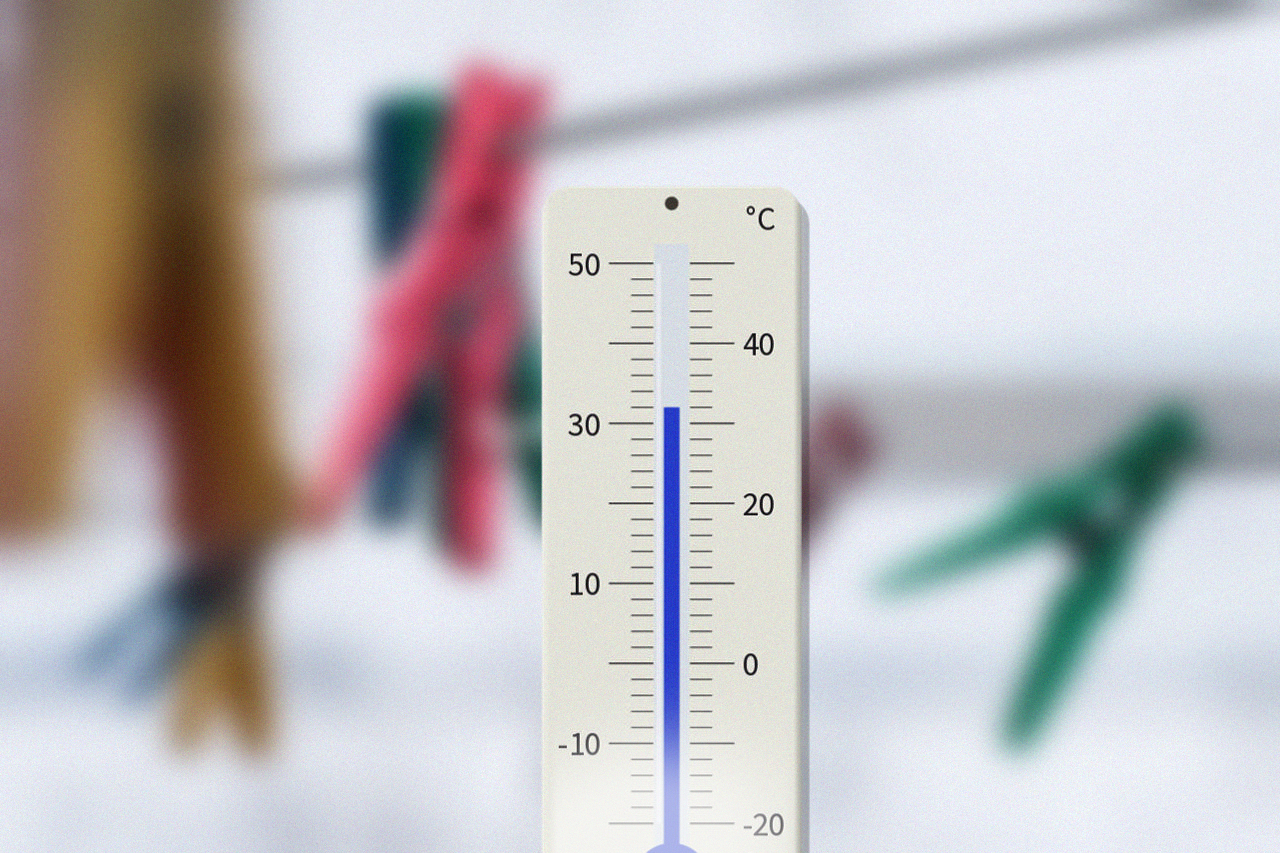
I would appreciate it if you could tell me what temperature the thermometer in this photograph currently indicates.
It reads 32 °C
